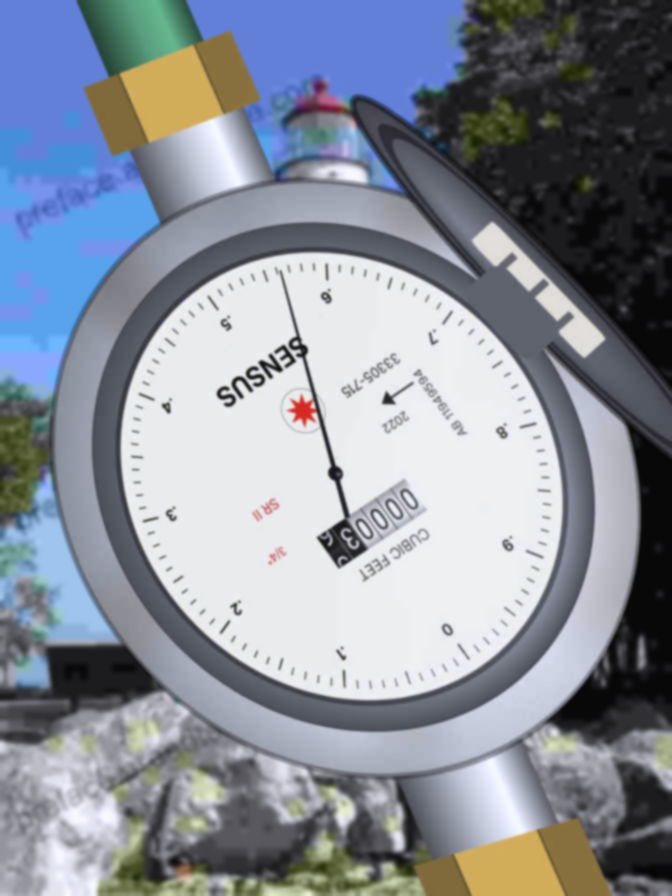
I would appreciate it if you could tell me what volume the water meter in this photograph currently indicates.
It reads 35.56 ft³
